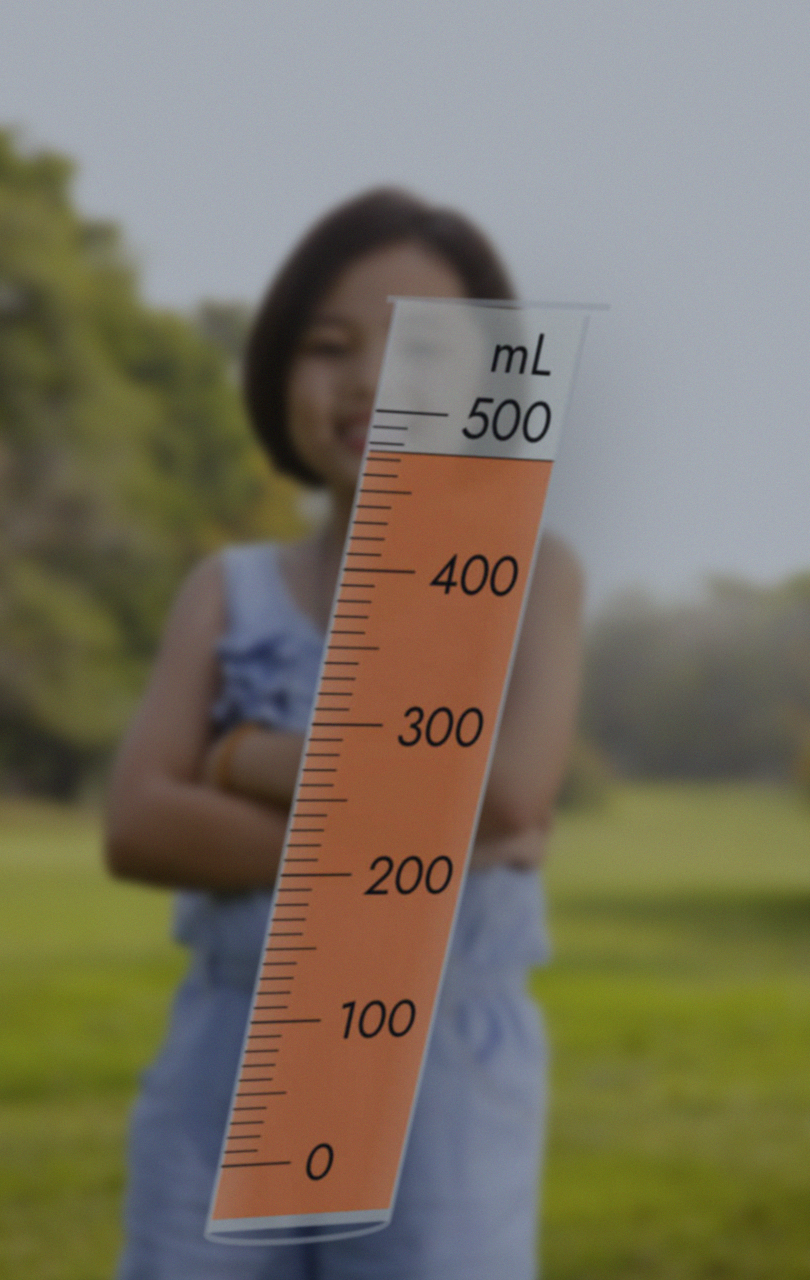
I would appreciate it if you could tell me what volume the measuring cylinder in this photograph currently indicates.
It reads 475 mL
